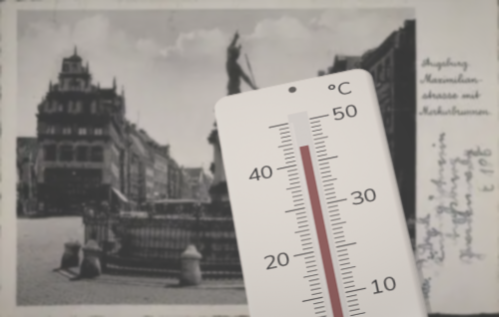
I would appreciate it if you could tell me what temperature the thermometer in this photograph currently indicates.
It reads 44 °C
